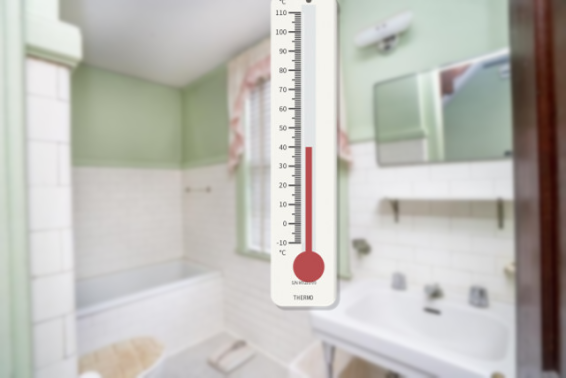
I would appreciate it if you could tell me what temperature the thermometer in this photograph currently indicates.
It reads 40 °C
